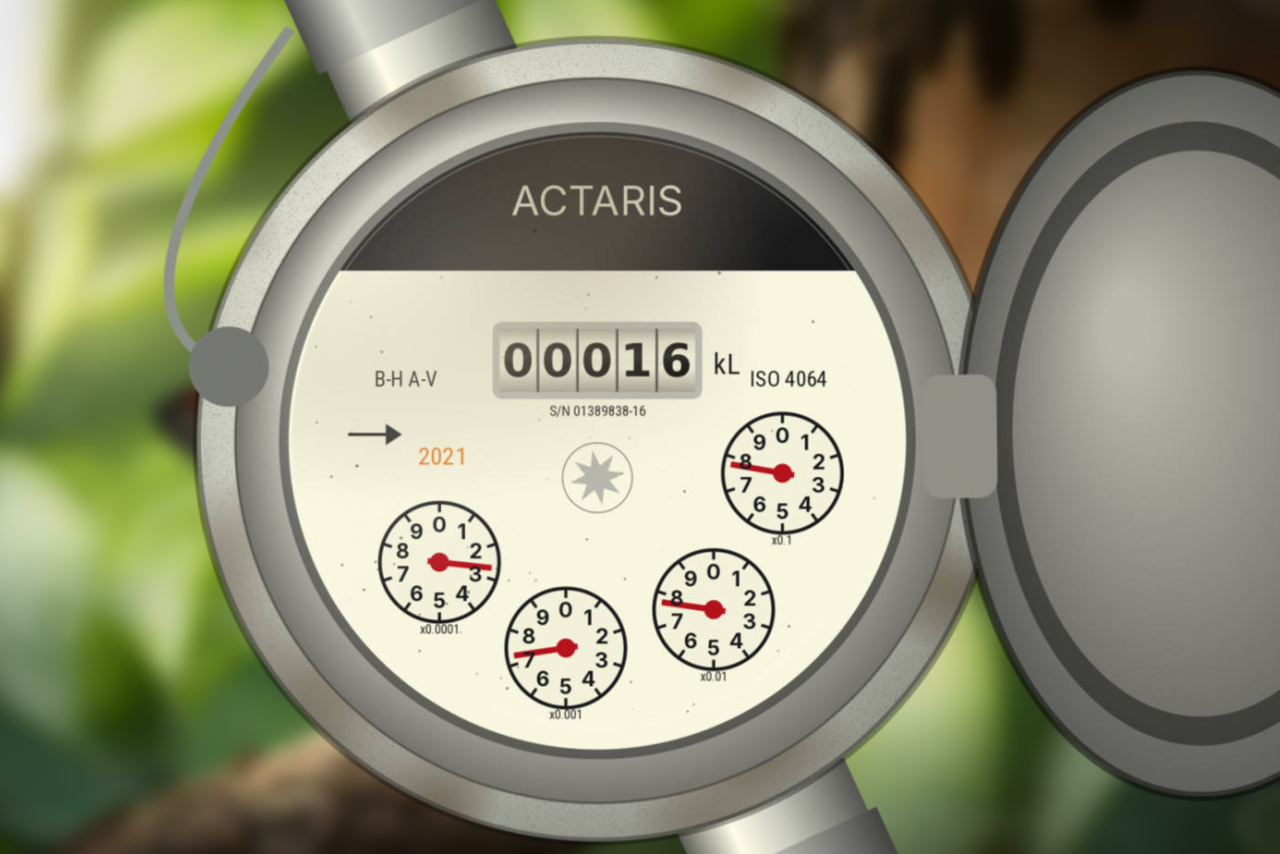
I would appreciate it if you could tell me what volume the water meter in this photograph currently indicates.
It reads 16.7772 kL
